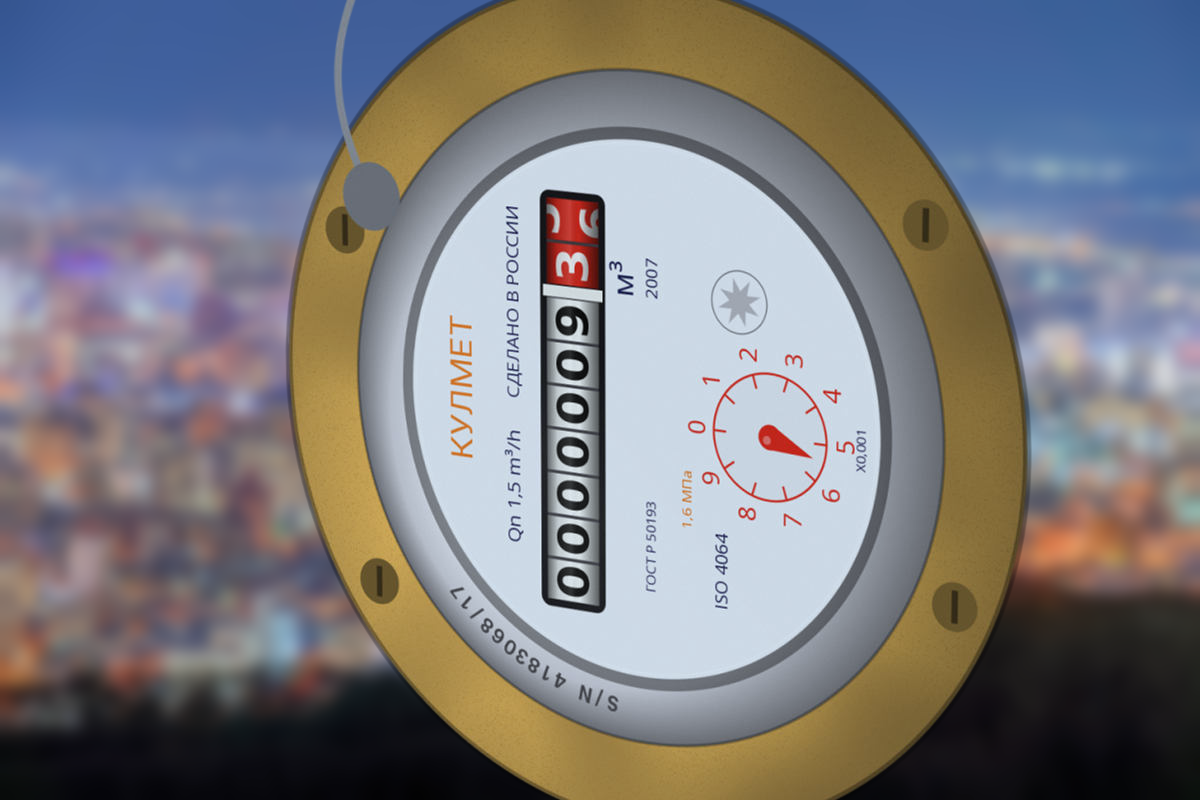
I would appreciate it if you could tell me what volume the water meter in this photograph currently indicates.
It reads 9.355 m³
